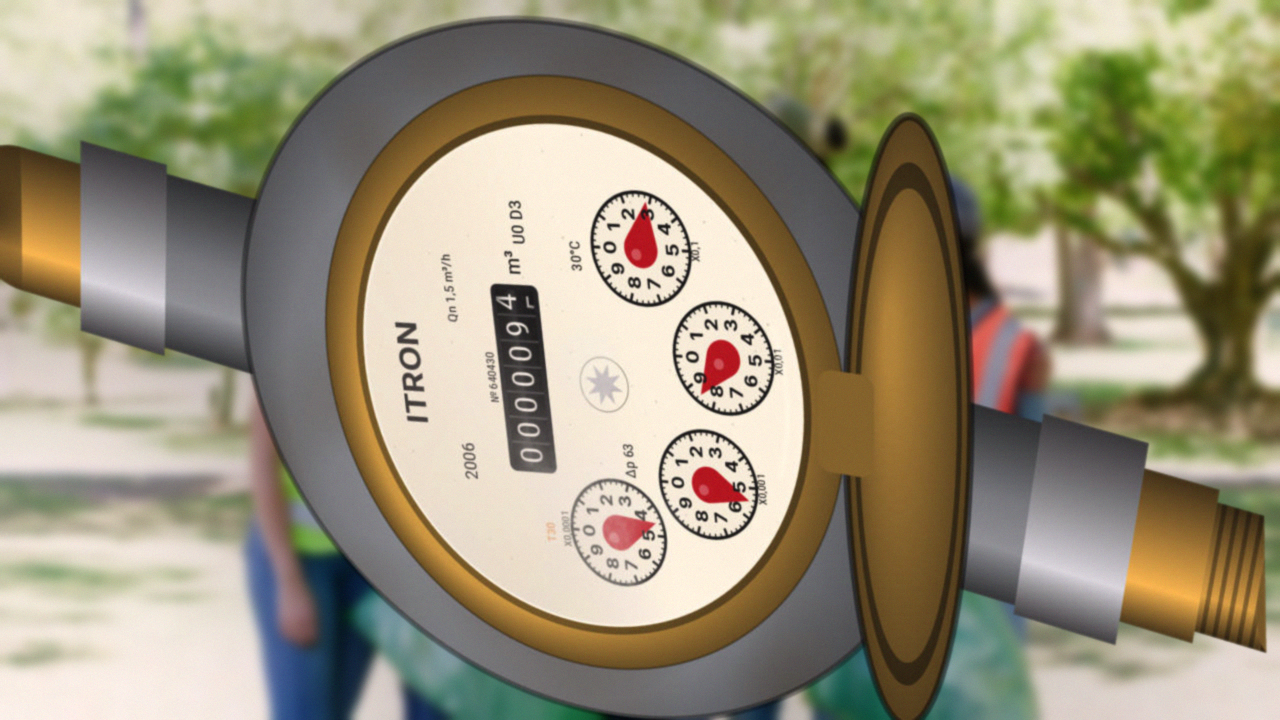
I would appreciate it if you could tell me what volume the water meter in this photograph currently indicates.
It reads 94.2854 m³
